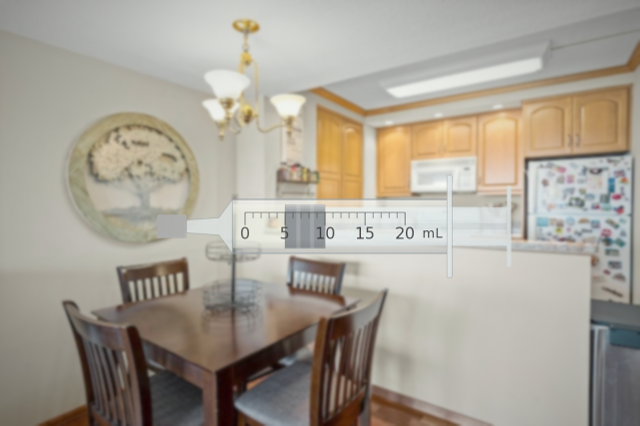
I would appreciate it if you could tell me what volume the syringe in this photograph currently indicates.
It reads 5 mL
